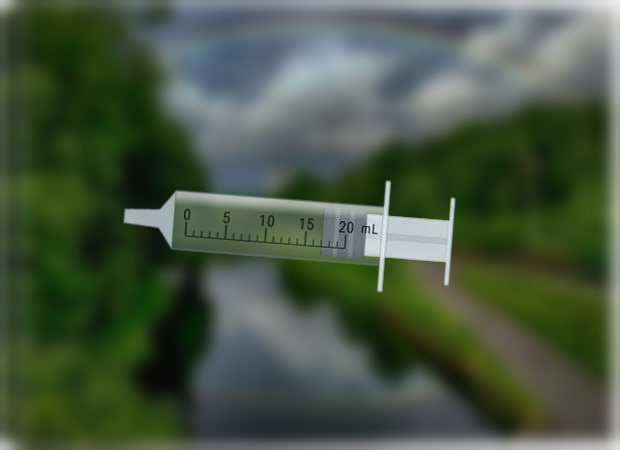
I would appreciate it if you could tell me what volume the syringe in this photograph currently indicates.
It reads 17 mL
